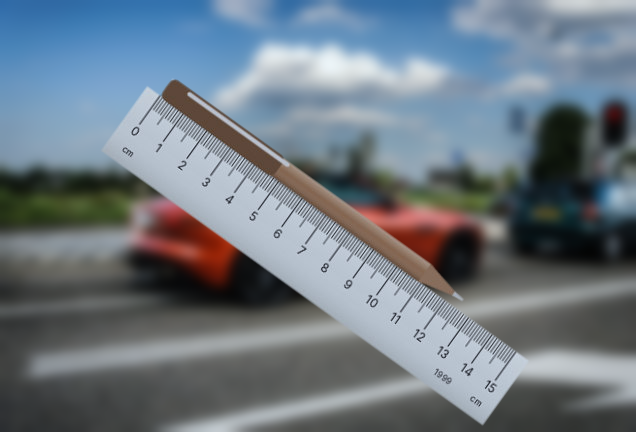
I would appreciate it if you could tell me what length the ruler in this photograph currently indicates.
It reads 12.5 cm
